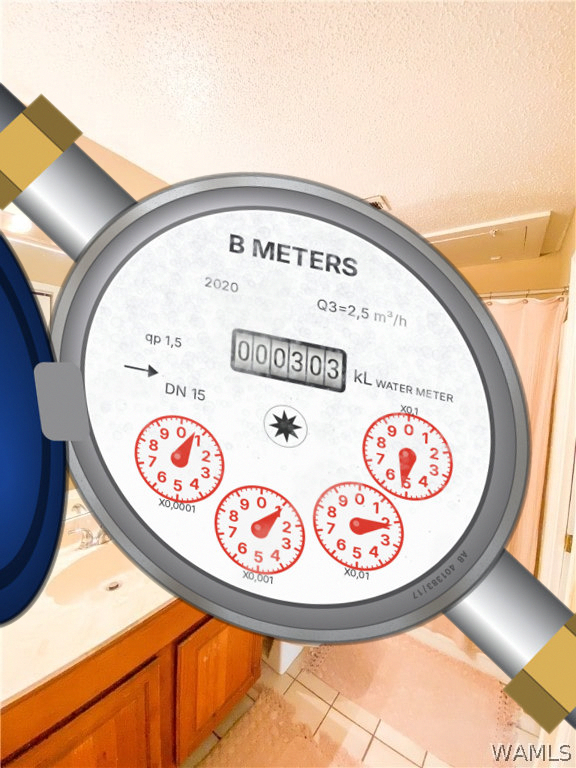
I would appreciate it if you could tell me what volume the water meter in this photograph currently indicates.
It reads 303.5210 kL
